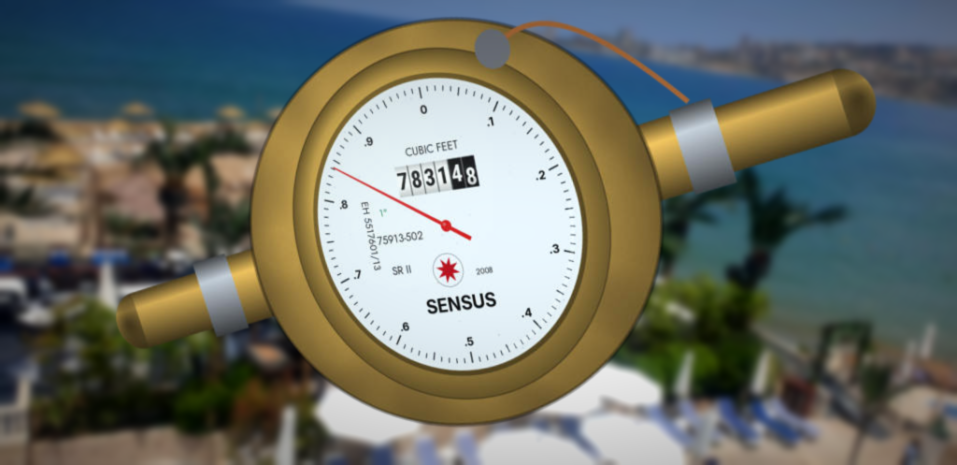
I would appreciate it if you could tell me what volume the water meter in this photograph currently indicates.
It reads 783147.84 ft³
